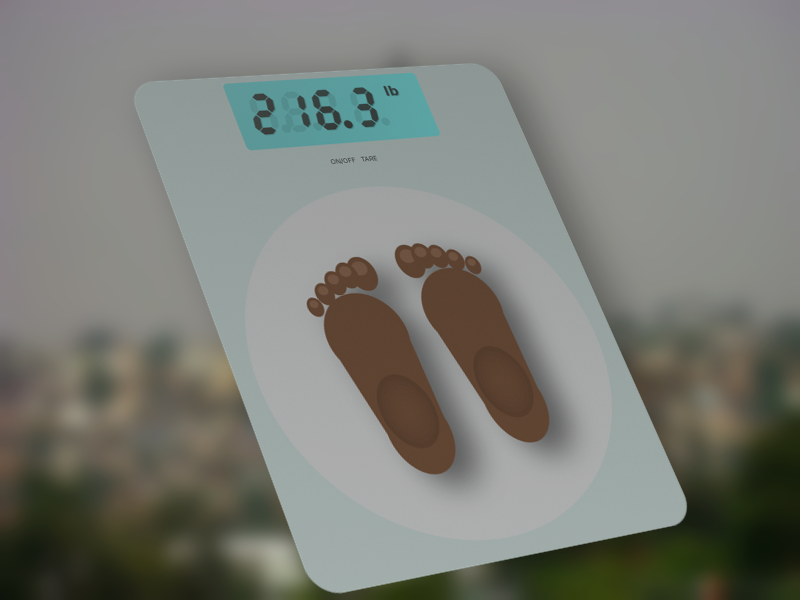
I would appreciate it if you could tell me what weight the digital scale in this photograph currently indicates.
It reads 216.3 lb
